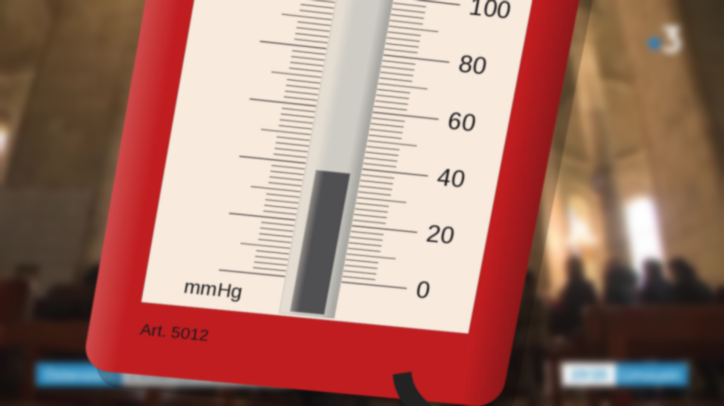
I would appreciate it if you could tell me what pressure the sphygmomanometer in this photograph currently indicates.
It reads 38 mmHg
